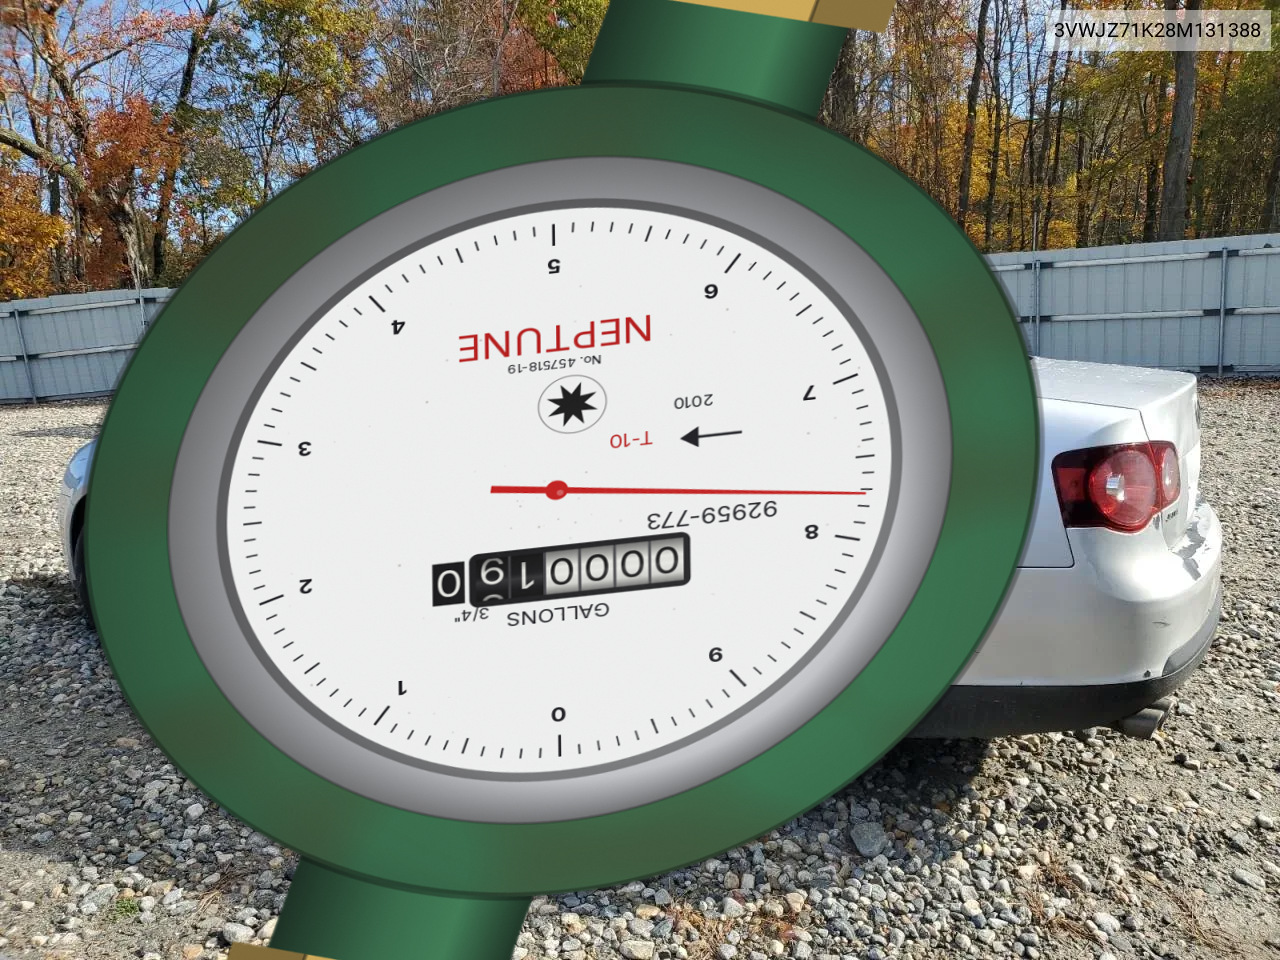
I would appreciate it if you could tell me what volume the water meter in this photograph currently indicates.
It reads 187.7 gal
